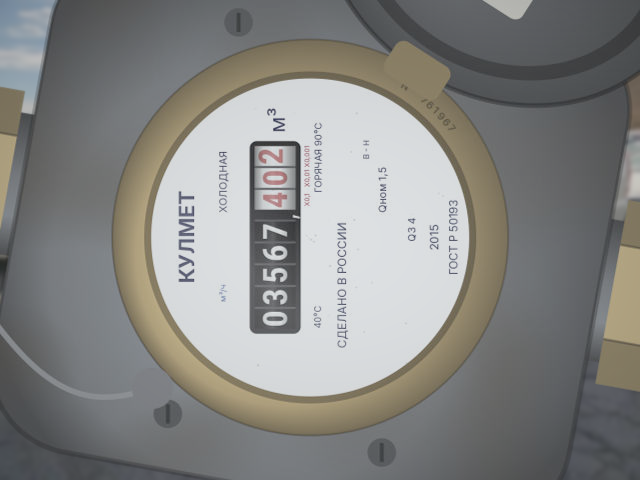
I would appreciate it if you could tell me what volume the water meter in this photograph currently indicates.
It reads 3567.402 m³
